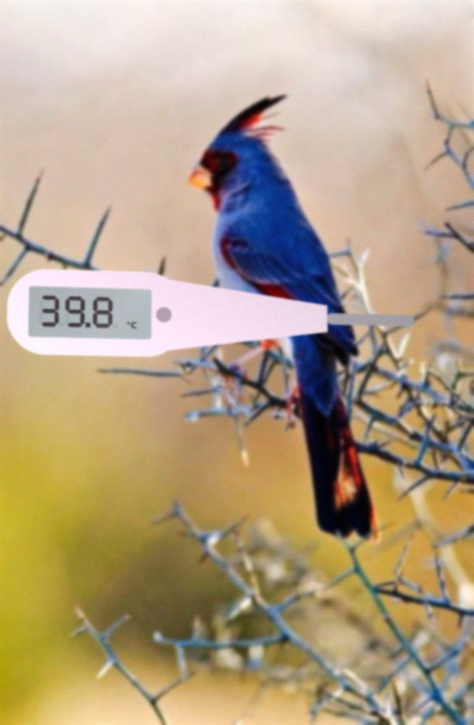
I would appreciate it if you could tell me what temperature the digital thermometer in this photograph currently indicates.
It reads 39.8 °C
